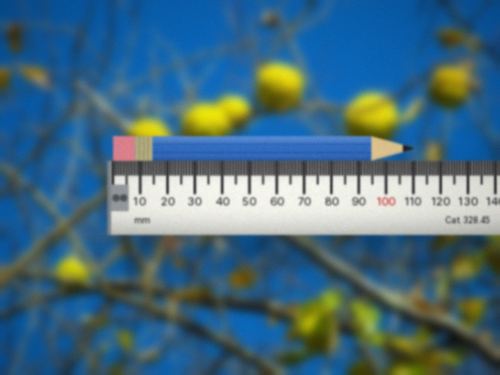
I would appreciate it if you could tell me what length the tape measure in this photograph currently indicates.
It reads 110 mm
